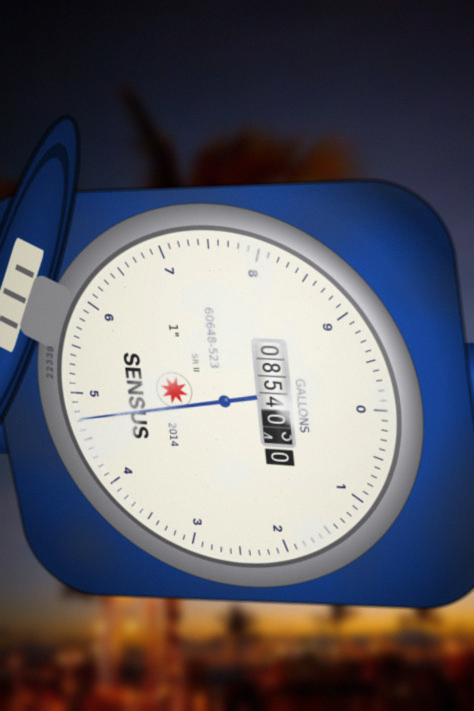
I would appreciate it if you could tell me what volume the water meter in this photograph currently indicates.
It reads 854034.7 gal
